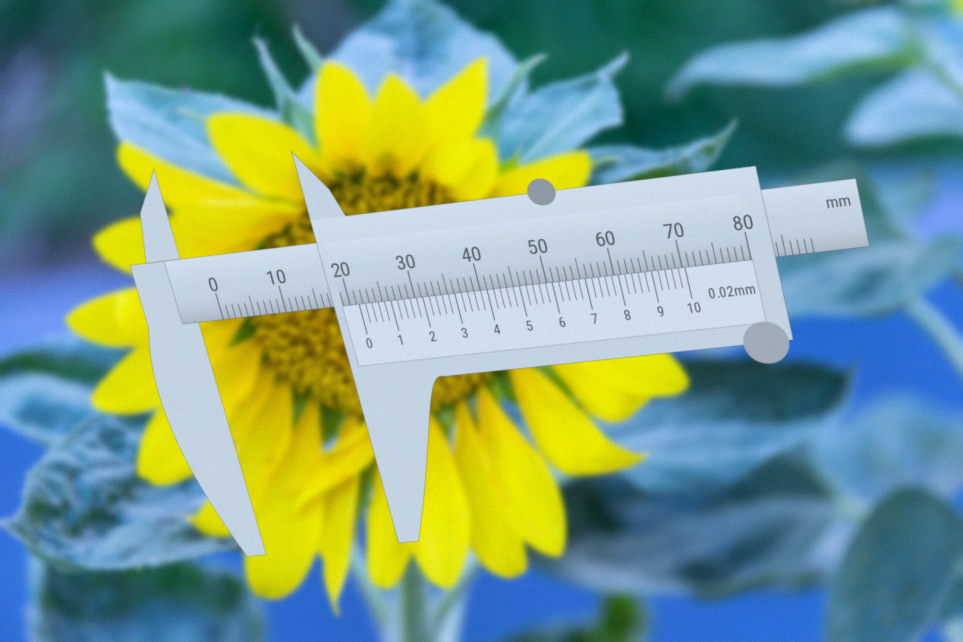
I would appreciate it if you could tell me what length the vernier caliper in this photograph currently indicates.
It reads 21.4 mm
